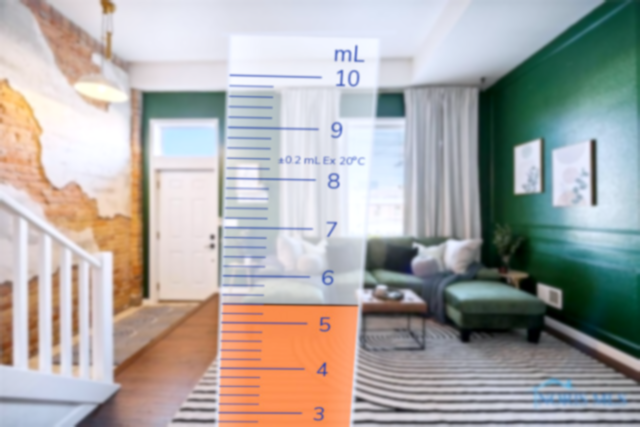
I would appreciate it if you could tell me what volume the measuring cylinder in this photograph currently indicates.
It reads 5.4 mL
